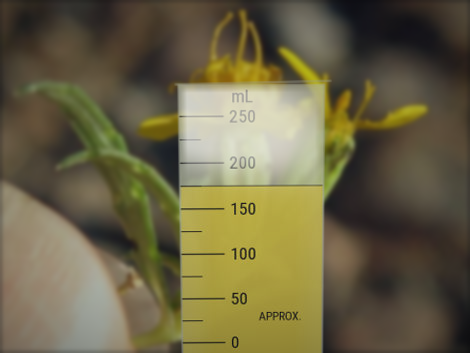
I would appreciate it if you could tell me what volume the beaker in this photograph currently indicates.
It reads 175 mL
